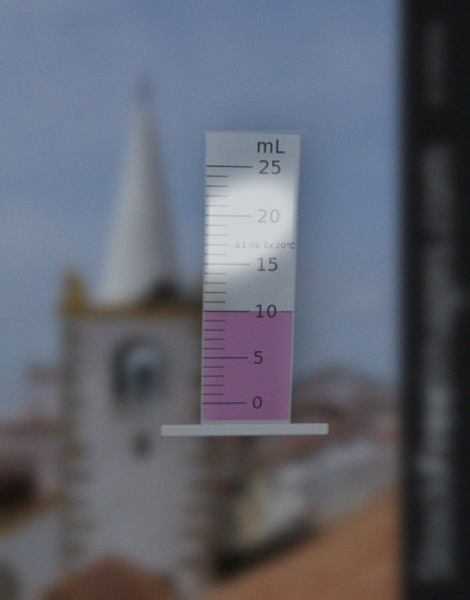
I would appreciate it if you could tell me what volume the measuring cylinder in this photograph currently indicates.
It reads 10 mL
